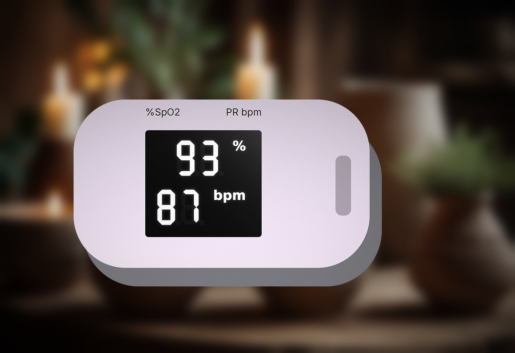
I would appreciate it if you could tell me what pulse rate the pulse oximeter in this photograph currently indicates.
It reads 87 bpm
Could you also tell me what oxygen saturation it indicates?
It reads 93 %
